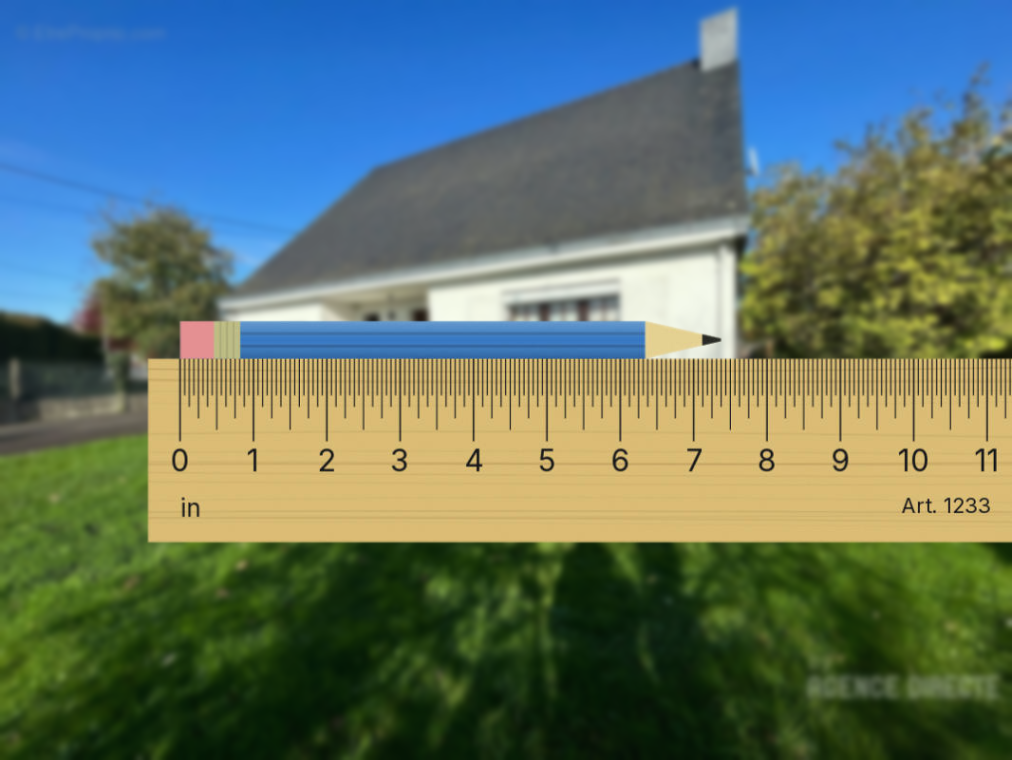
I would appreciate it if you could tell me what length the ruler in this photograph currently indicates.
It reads 7.375 in
